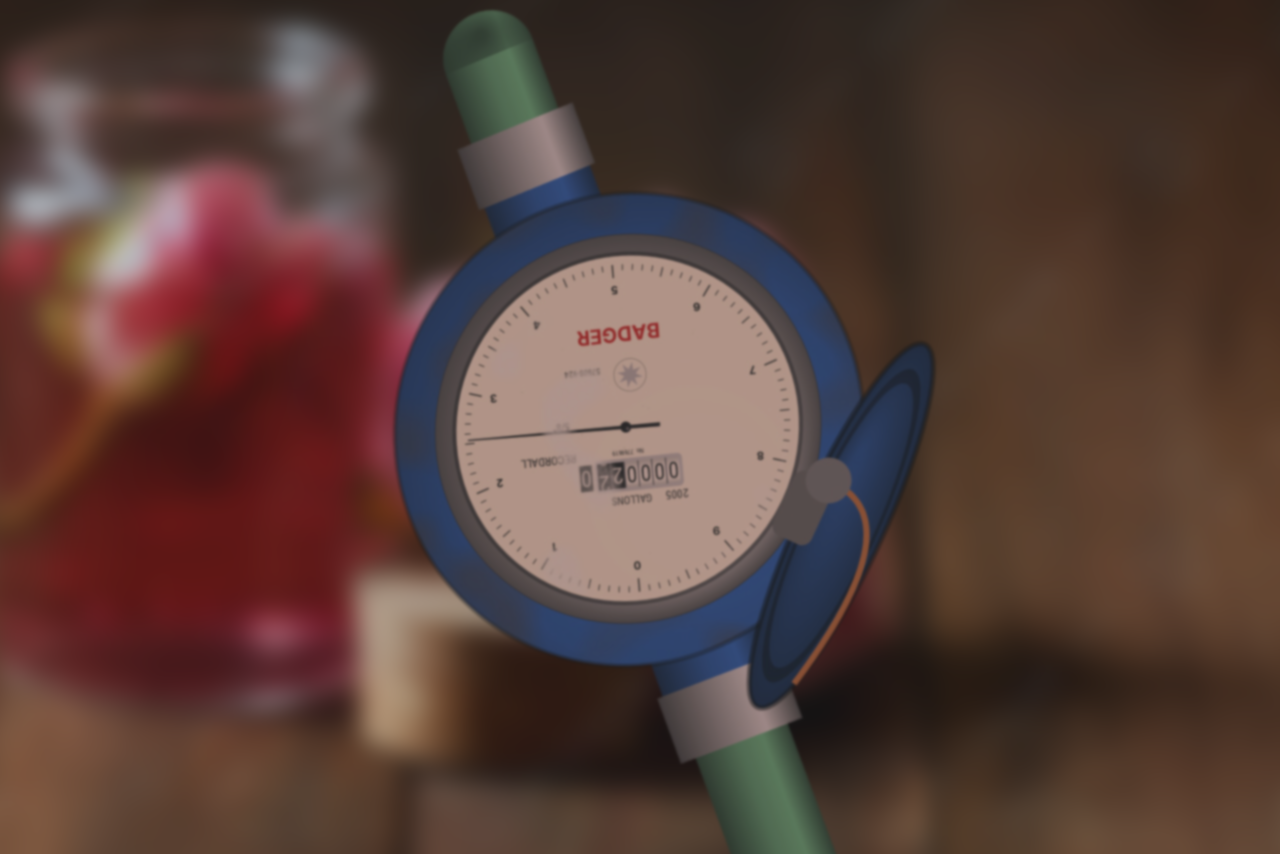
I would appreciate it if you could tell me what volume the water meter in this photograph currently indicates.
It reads 222.5 gal
